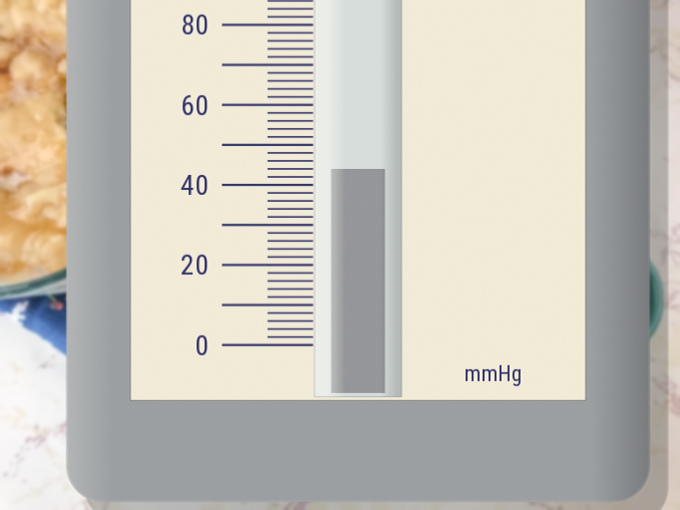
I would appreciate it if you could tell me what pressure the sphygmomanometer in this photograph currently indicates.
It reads 44 mmHg
